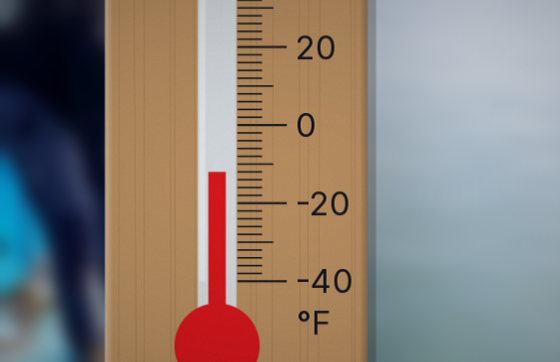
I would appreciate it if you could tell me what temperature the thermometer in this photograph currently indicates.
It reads -12 °F
